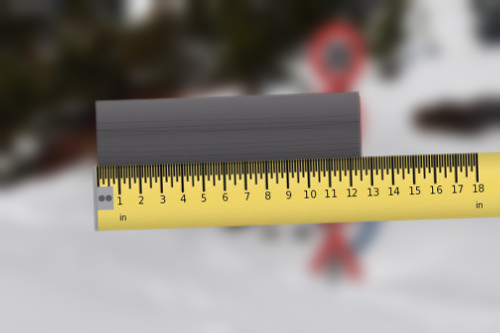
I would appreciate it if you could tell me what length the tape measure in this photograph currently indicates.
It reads 12.5 in
